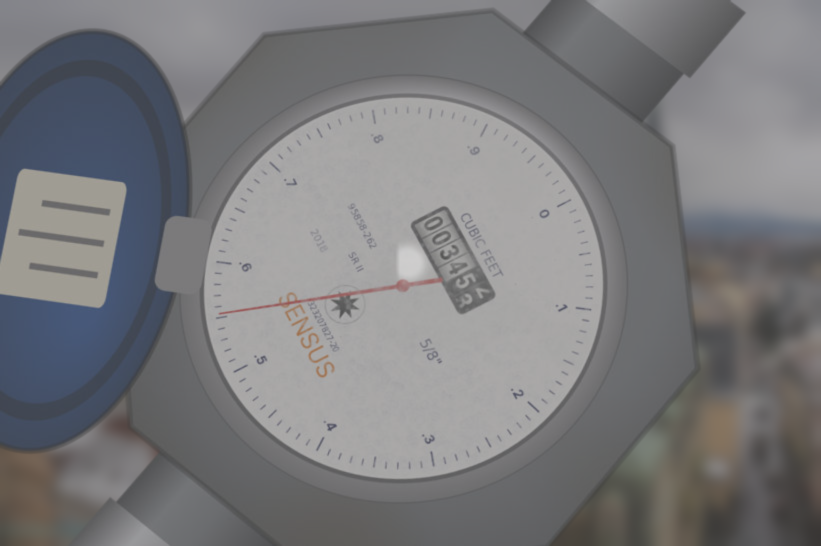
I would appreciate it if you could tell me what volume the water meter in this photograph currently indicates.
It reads 3452.55 ft³
